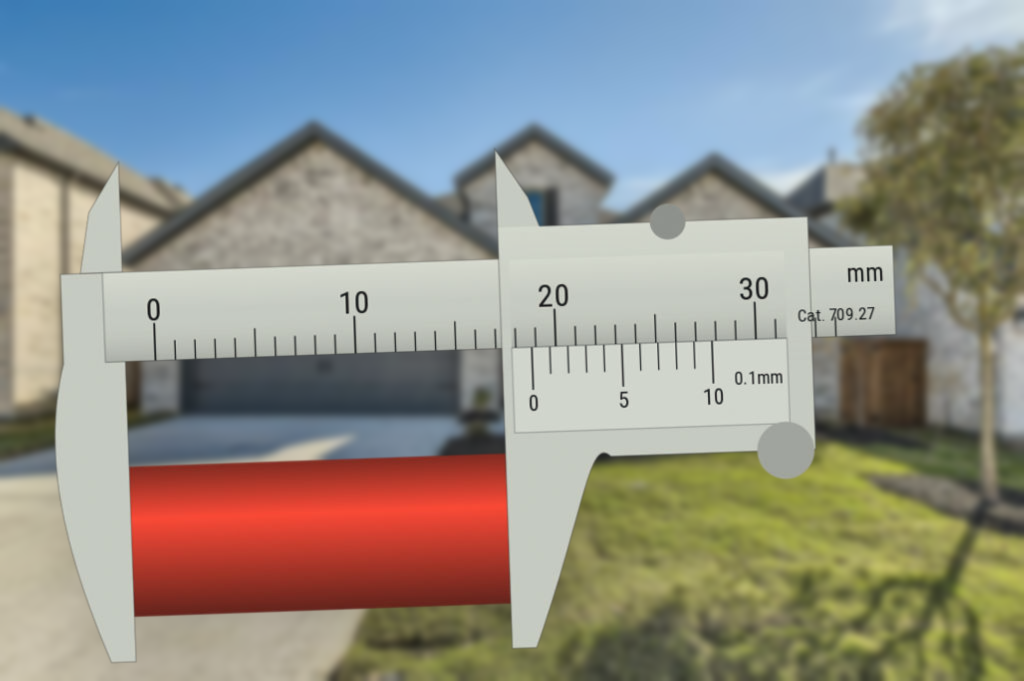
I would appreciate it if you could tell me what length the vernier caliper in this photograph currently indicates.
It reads 18.8 mm
